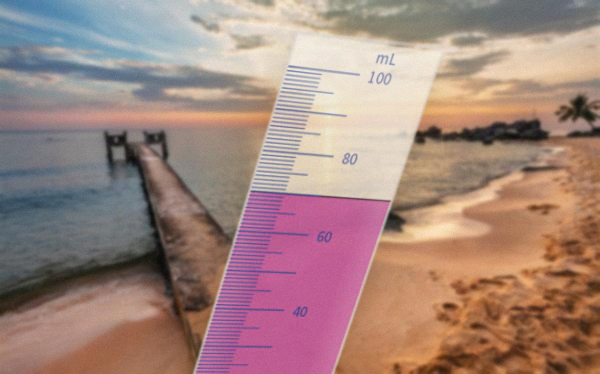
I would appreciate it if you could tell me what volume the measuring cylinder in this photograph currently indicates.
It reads 70 mL
